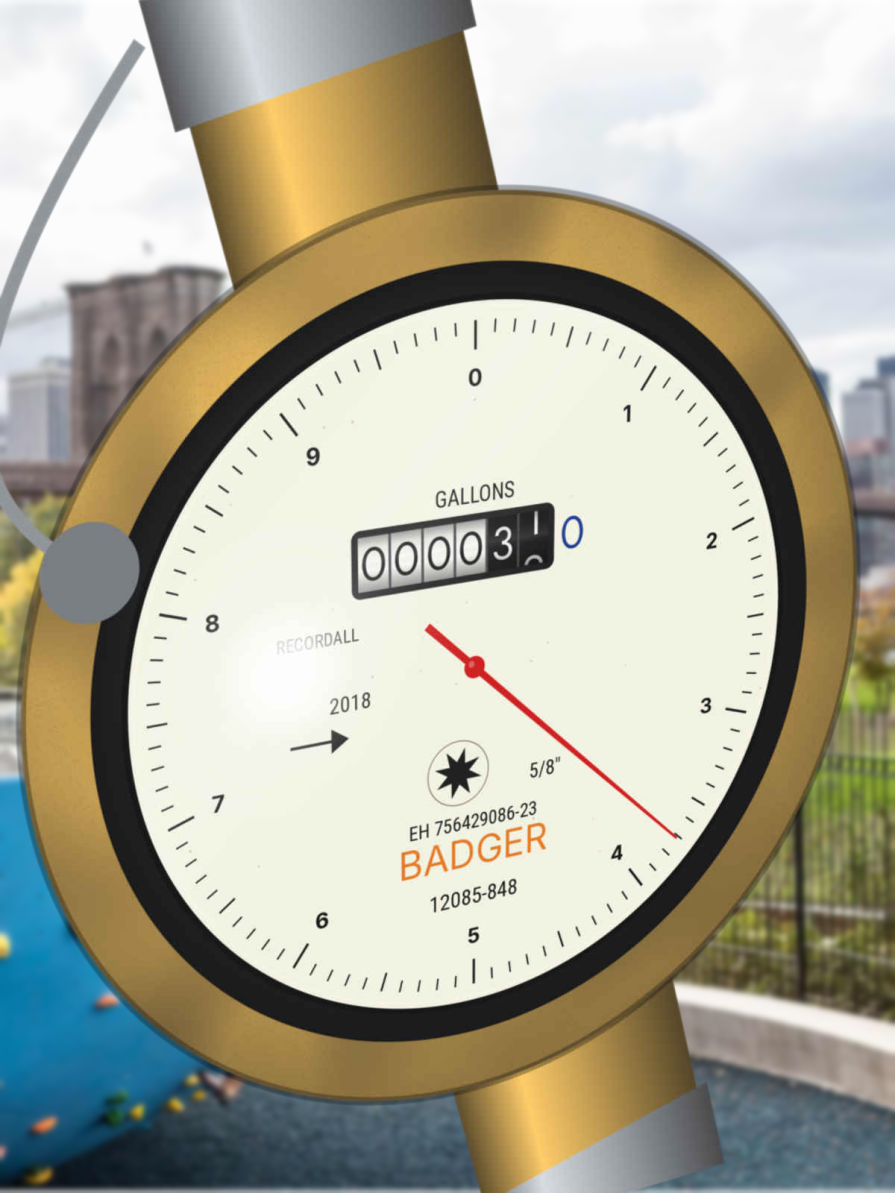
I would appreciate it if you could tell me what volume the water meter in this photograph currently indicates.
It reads 313.7 gal
